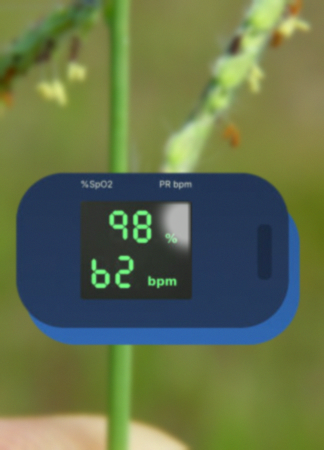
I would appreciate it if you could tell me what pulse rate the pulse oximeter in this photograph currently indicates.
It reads 62 bpm
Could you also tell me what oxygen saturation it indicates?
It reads 98 %
